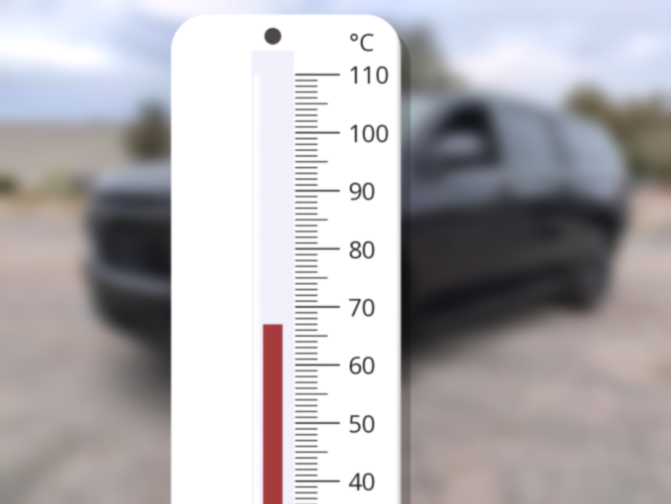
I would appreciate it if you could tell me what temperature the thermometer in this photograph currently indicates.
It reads 67 °C
